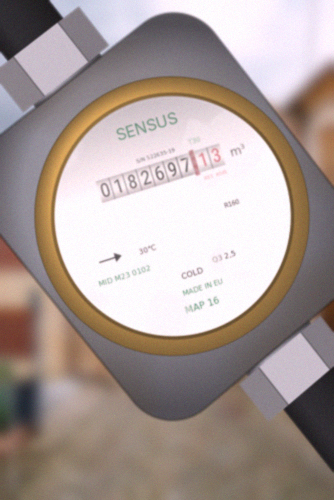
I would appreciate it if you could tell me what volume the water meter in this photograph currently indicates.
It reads 182697.13 m³
